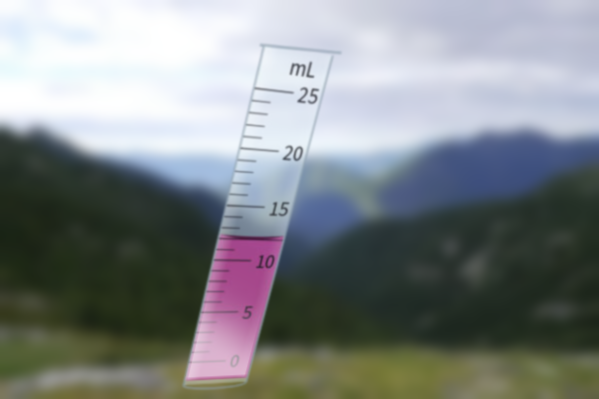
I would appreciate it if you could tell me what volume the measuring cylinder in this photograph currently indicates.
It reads 12 mL
